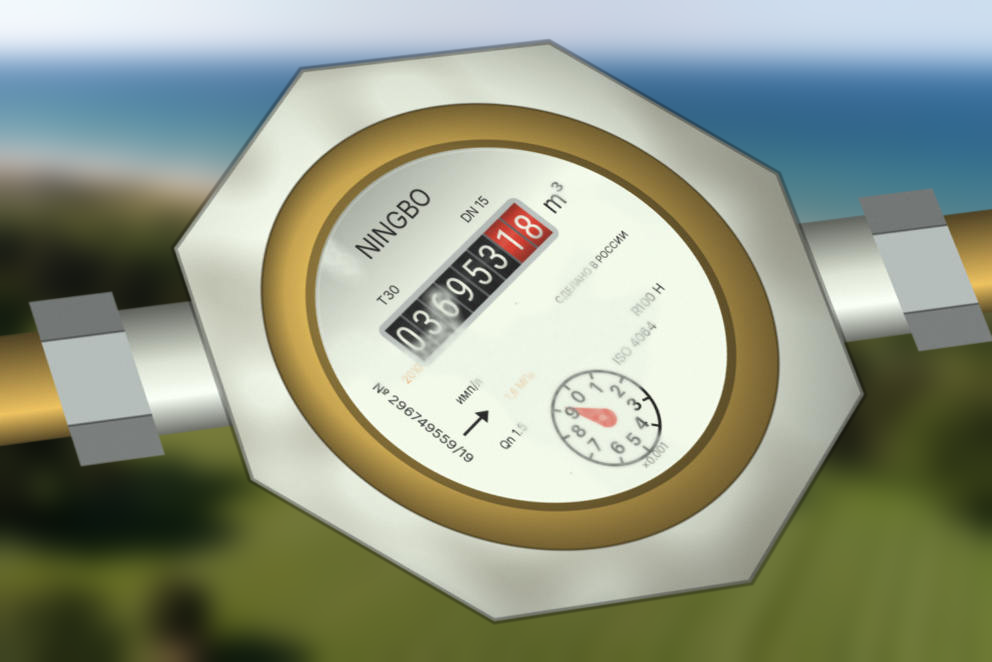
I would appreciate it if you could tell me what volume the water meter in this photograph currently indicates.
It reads 36953.179 m³
